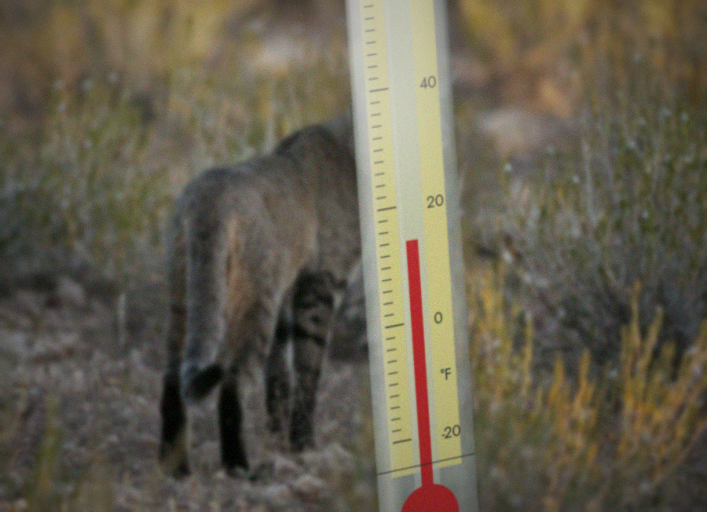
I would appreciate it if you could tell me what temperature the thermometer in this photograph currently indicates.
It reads 14 °F
